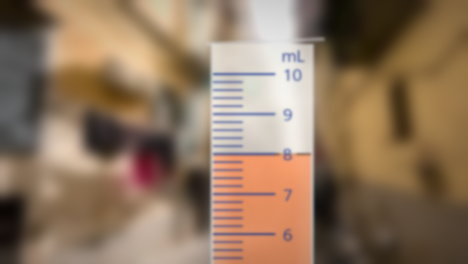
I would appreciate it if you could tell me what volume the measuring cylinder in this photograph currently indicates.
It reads 8 mL
